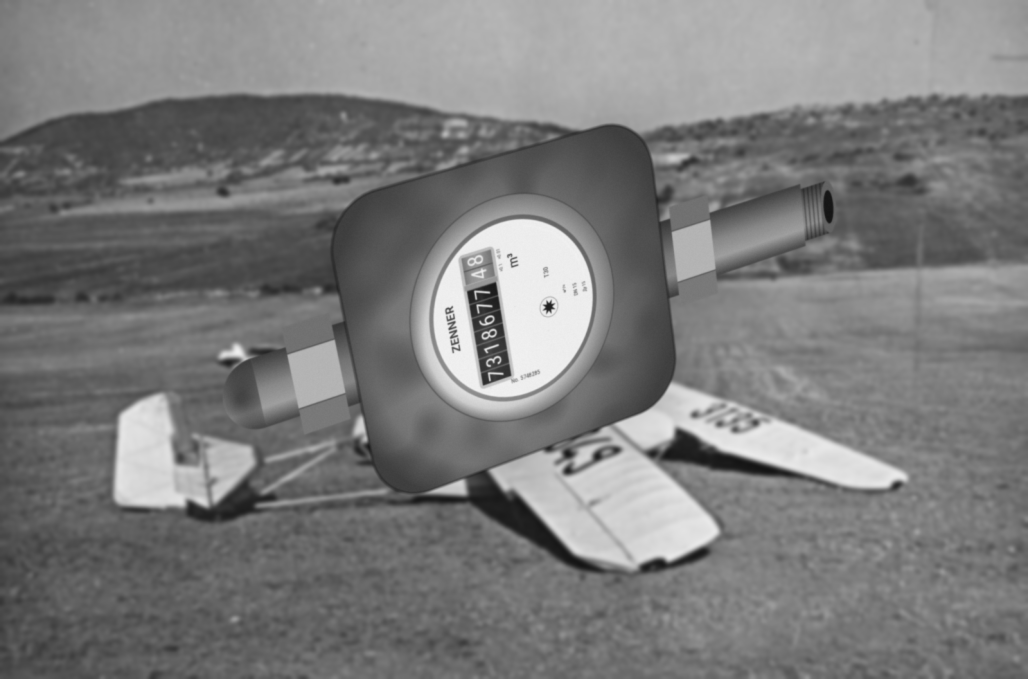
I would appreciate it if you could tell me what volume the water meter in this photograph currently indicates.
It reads 7318677.48 m³
